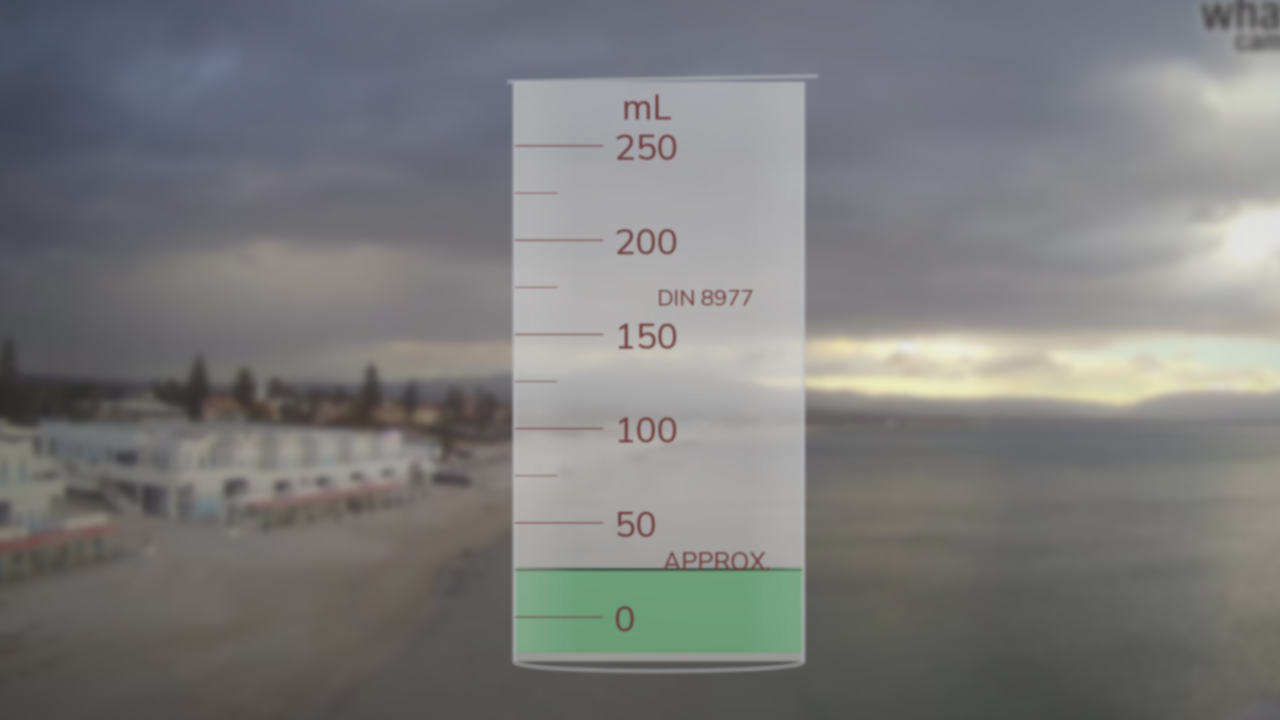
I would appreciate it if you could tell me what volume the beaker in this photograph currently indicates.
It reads 25 mL
